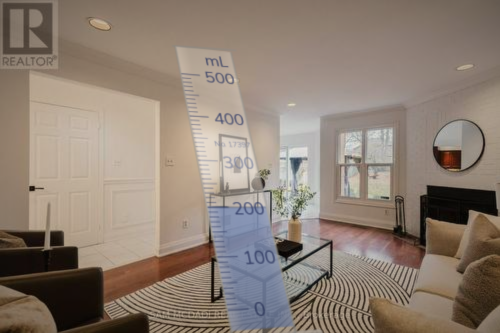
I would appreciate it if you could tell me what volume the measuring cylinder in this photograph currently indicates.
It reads 200 mL
